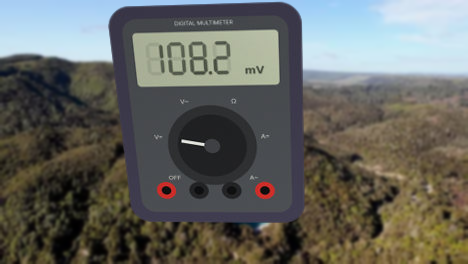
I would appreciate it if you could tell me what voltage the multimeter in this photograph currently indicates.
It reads 108.2 mV
